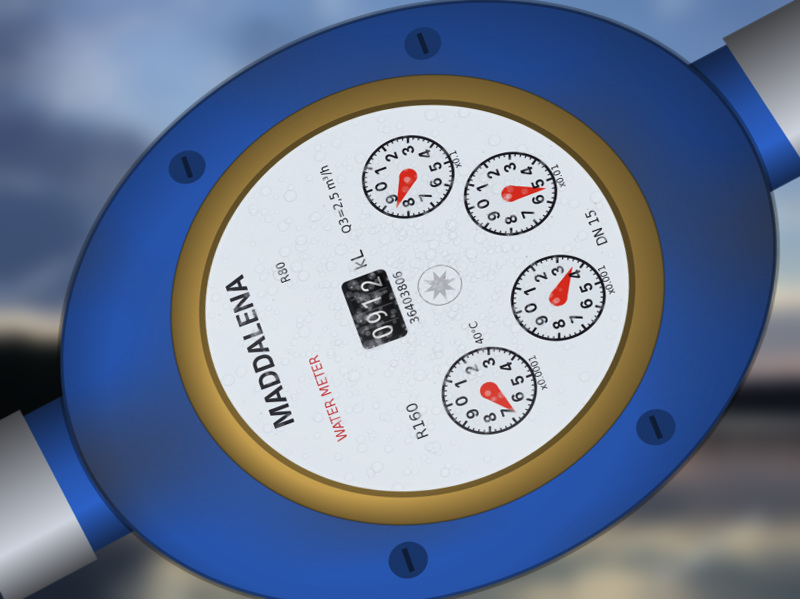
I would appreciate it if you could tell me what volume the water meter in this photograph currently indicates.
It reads 911.8536 kL
